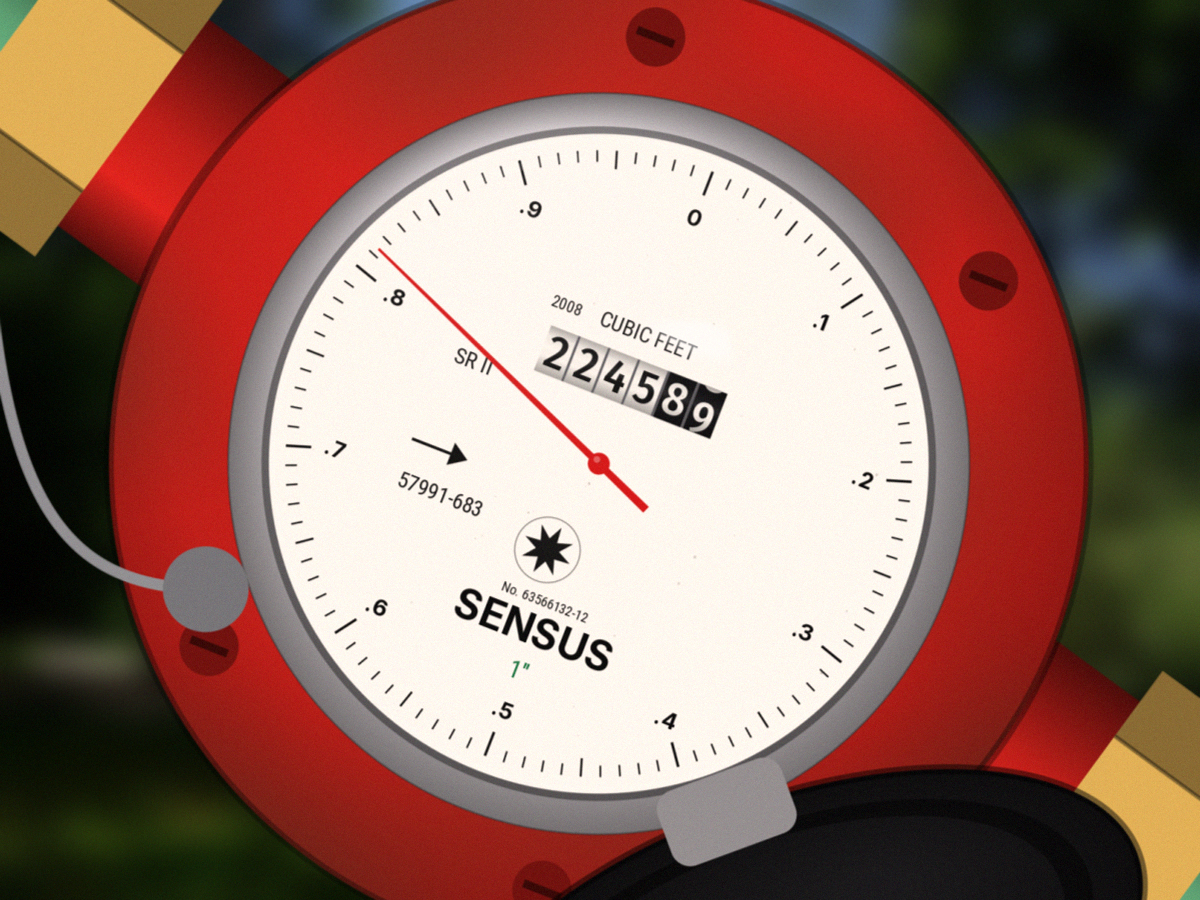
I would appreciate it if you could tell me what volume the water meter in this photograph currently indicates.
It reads 224588.81 ft³
